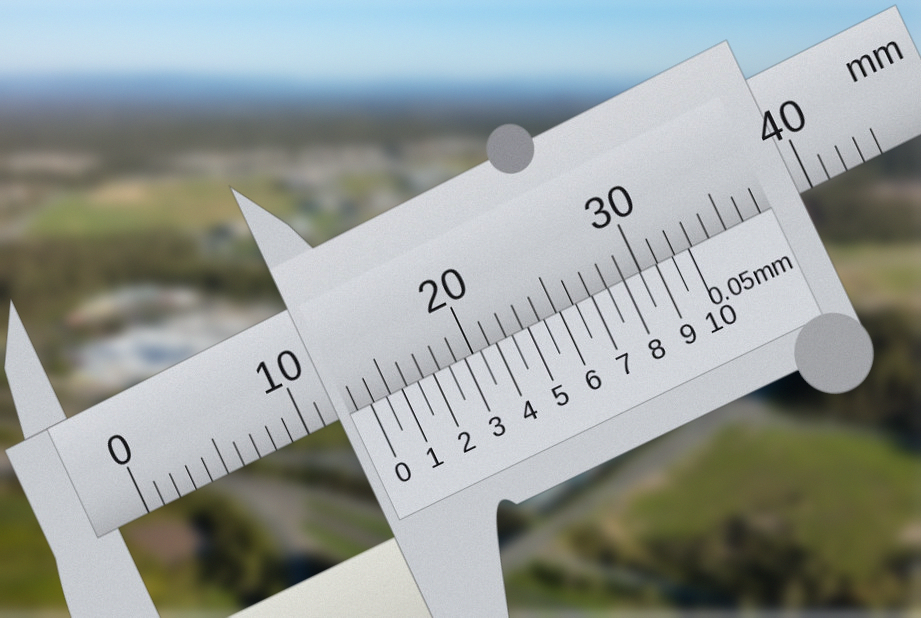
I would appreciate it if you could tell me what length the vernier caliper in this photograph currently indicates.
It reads 13.8 mm
